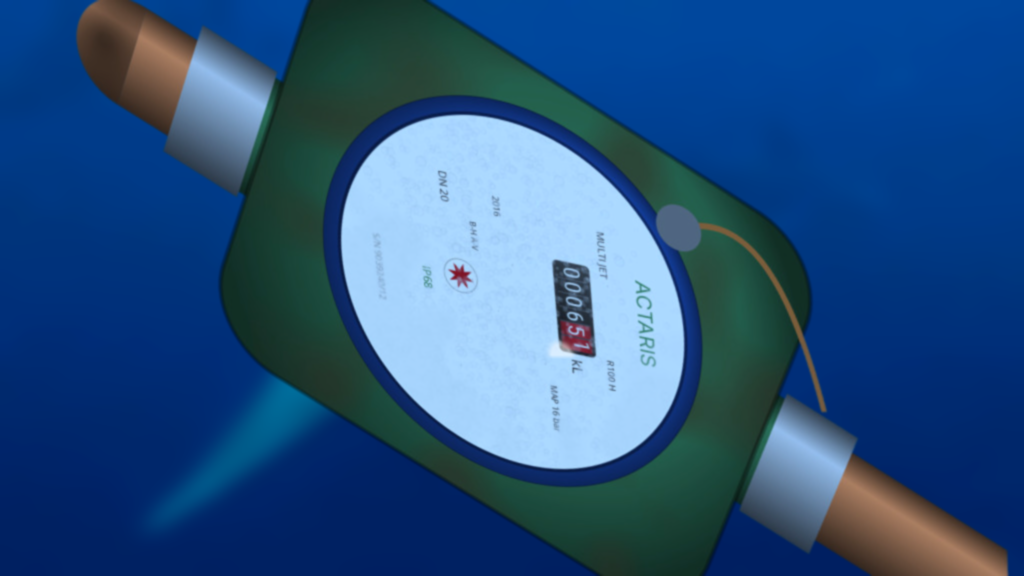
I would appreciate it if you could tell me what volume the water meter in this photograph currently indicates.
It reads 6.51 kL
